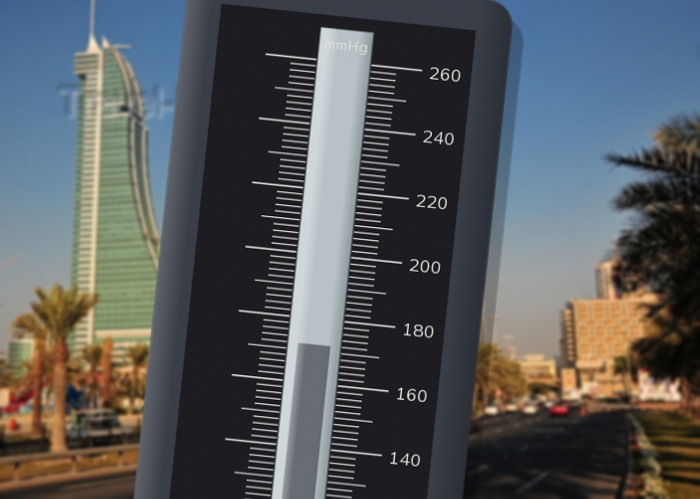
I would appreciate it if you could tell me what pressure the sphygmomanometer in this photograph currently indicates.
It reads 172 mmHg
